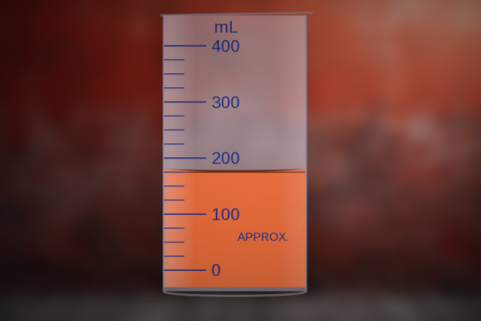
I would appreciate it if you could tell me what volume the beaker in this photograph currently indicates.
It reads 175 mL
